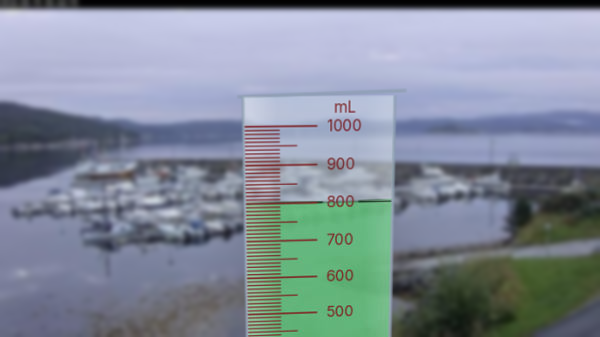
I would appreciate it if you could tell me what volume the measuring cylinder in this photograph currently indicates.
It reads 800 mL
